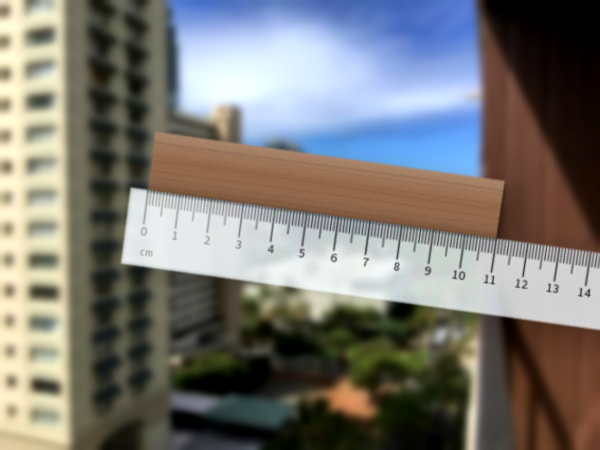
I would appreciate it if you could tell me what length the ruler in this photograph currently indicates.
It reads 11 cm
